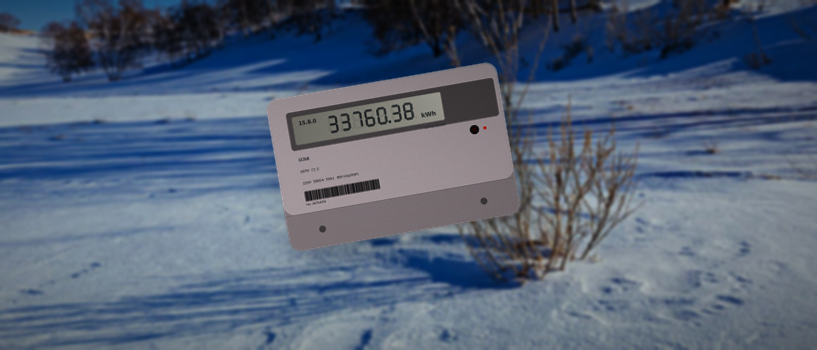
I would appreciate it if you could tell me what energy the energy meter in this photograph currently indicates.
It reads 33760.38 kWh
